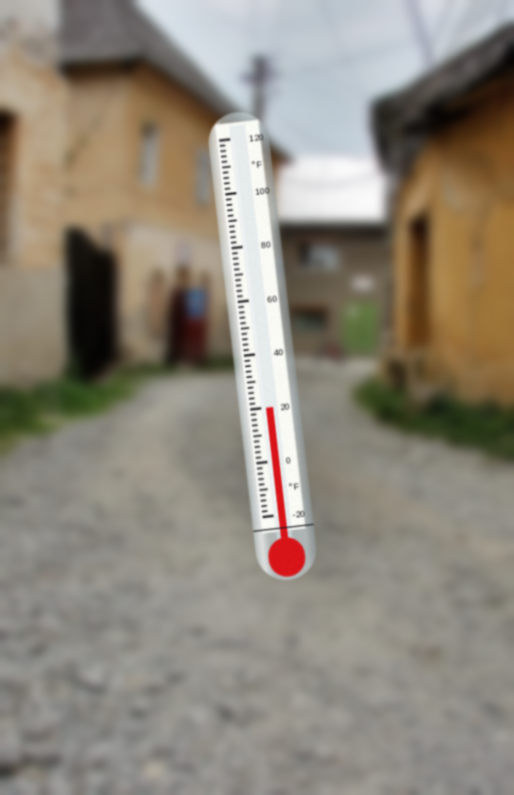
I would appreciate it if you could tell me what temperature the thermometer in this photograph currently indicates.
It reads 20 °F
